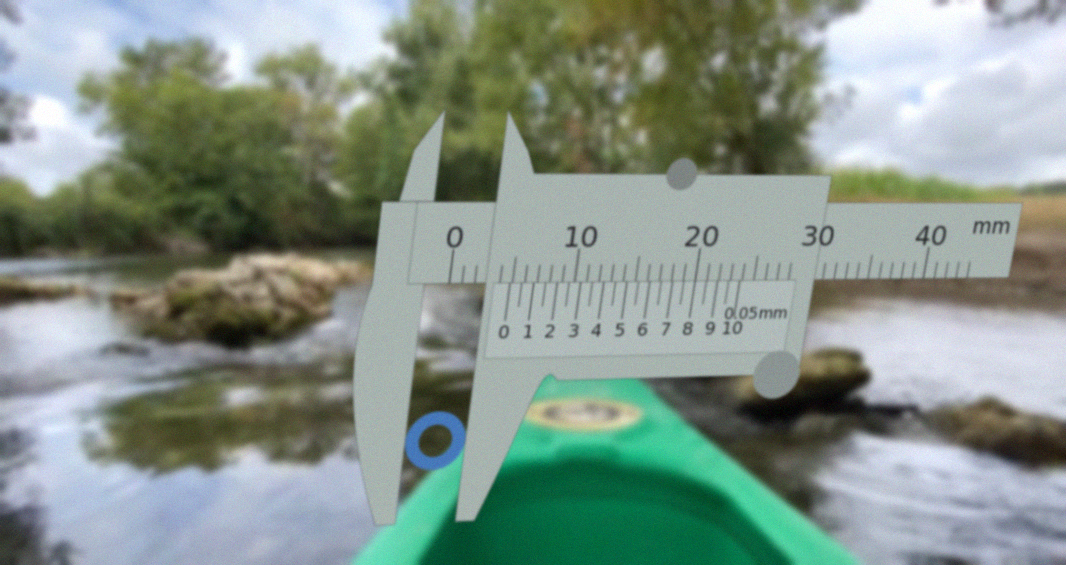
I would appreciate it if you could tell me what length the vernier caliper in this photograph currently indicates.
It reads 4.8 mm
